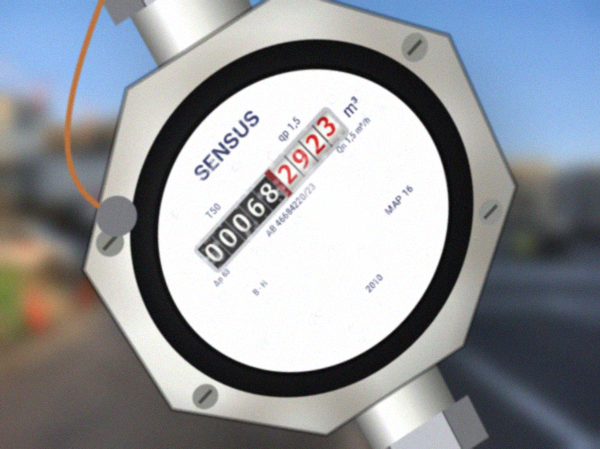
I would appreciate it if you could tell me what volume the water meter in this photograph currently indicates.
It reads 68.2923 m³
